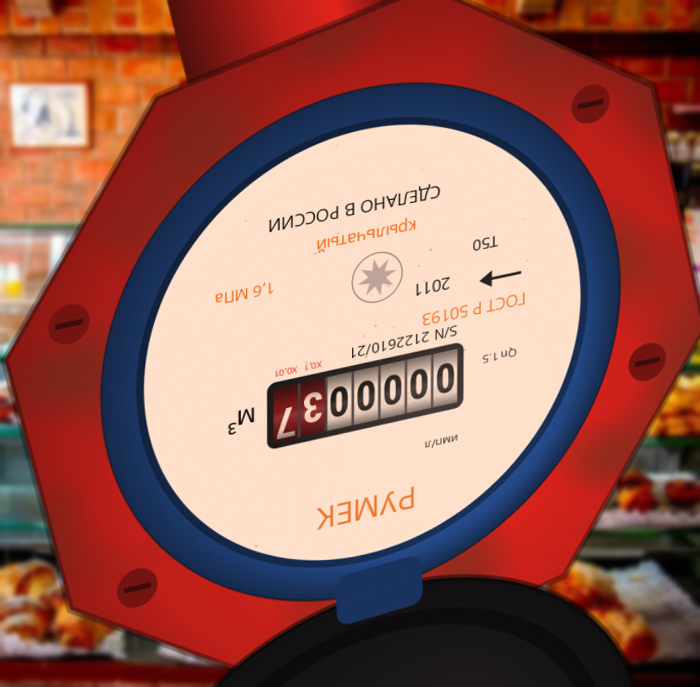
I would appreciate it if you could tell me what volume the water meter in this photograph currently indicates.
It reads 0.37 m³
